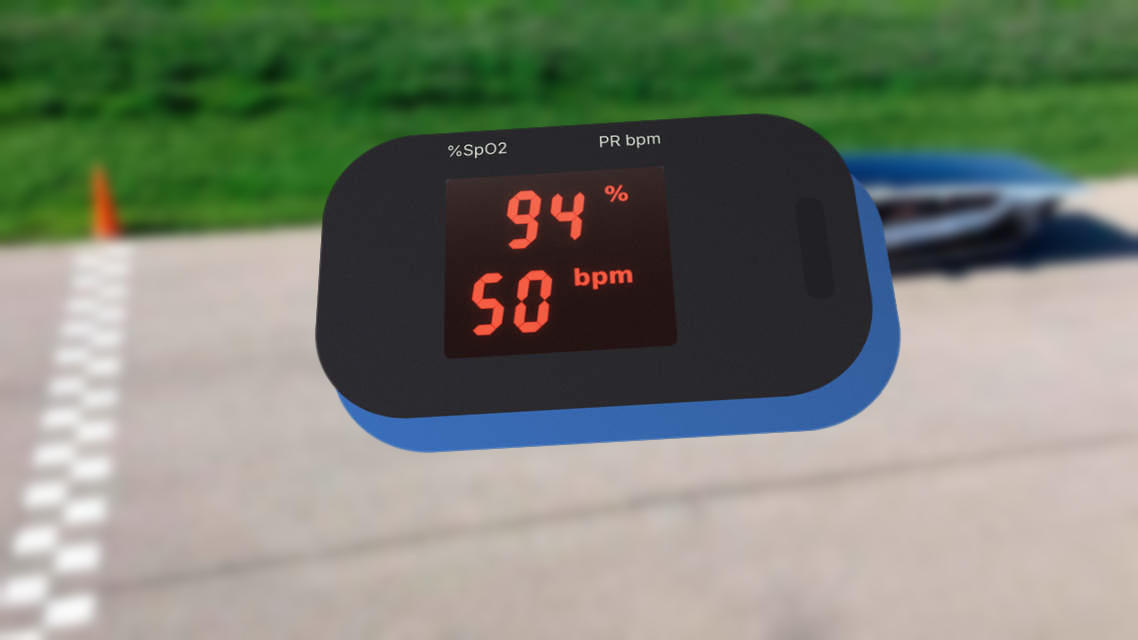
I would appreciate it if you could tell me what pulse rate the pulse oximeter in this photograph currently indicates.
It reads 50 bpm
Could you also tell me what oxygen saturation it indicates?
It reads 94 %
